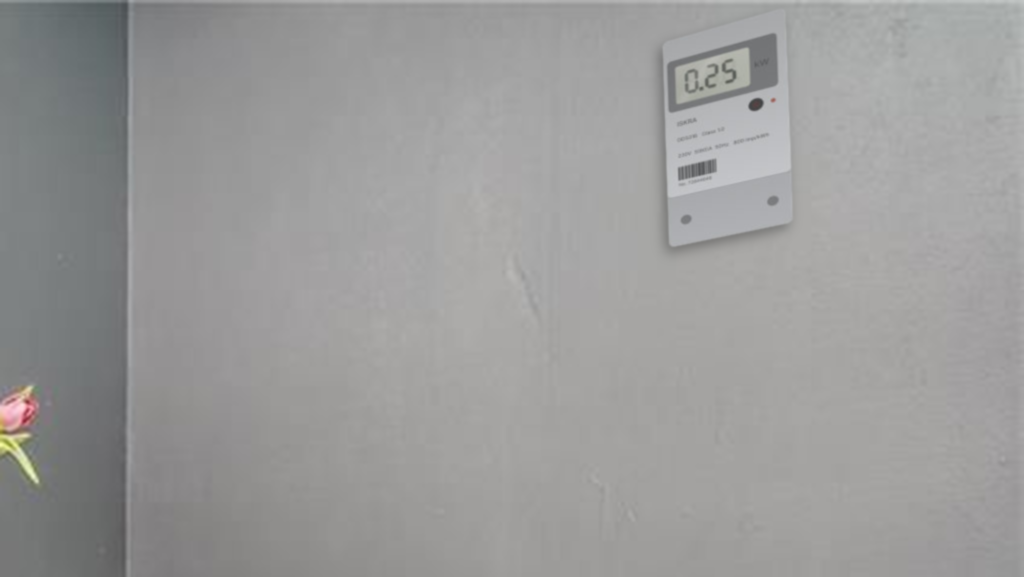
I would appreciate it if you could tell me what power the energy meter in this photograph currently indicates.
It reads 0.25 kW
